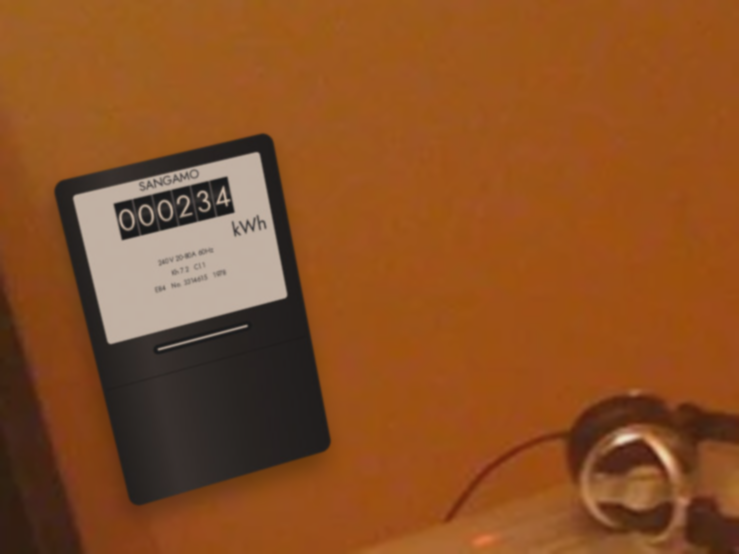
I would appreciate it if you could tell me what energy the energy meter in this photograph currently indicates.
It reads 234 kWh
